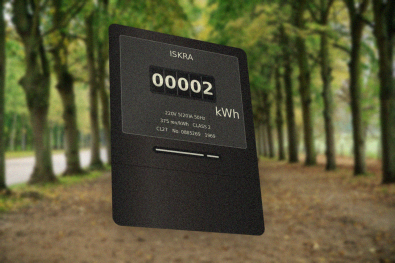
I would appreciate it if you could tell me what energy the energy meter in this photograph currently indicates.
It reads 2 kWh
